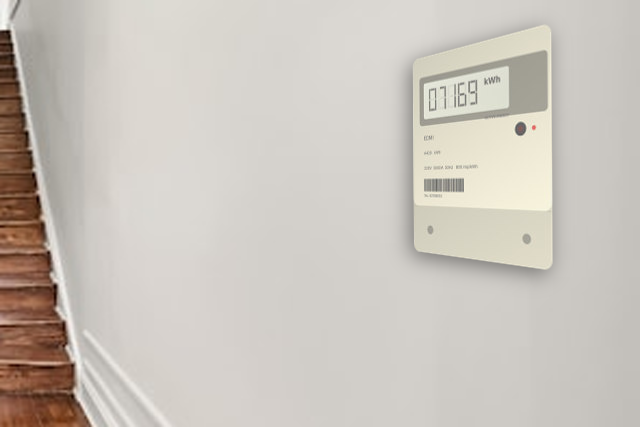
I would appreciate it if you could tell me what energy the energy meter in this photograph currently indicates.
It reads 7169 kWh
